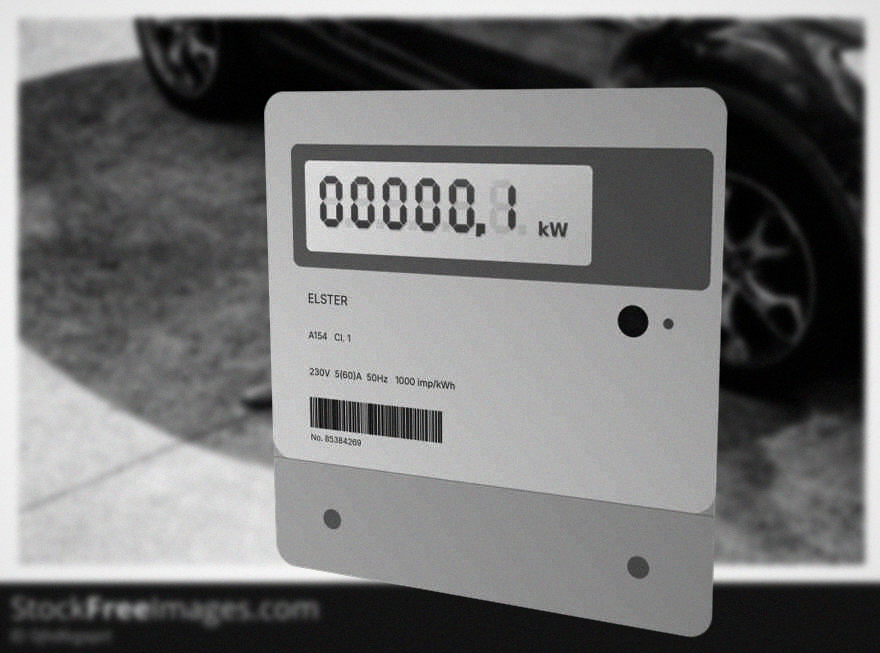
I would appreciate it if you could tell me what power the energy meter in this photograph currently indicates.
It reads 0.1 kW
